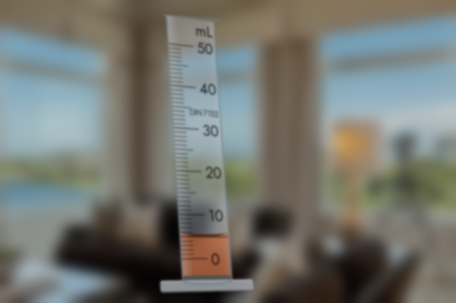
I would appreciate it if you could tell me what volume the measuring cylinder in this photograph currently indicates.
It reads 5 mL
